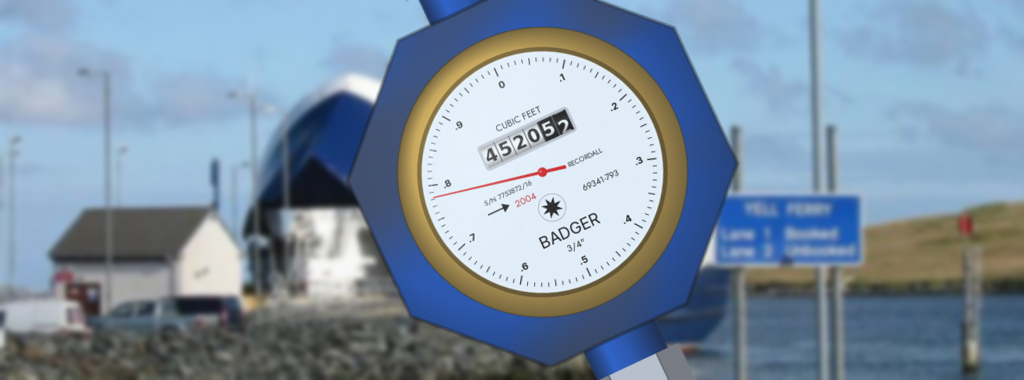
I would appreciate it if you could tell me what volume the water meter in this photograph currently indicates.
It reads 452051.78 ft³
